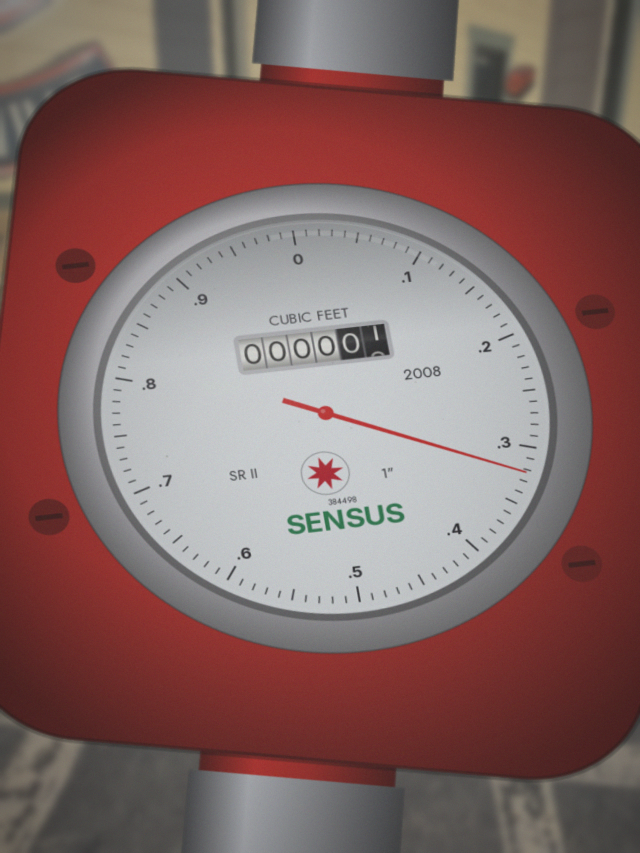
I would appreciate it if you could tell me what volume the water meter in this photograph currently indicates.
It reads 1.32 ft³
